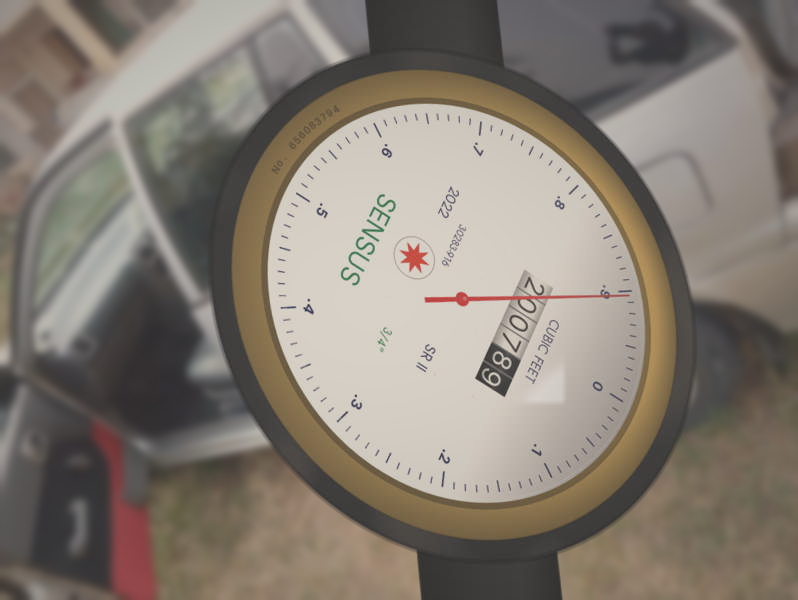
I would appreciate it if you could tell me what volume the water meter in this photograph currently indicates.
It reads 200788.90 ft³
